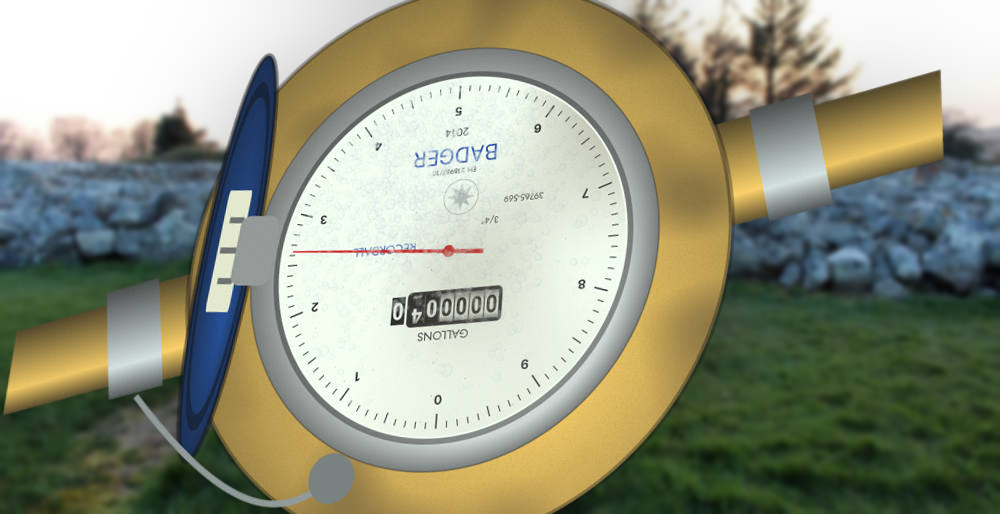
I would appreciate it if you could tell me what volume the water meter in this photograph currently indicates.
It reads 42.6 gal
